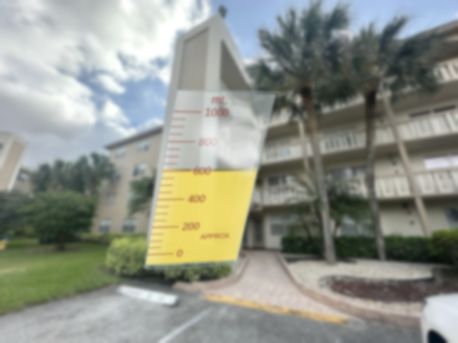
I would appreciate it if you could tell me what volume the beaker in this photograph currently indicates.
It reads 600 mL
